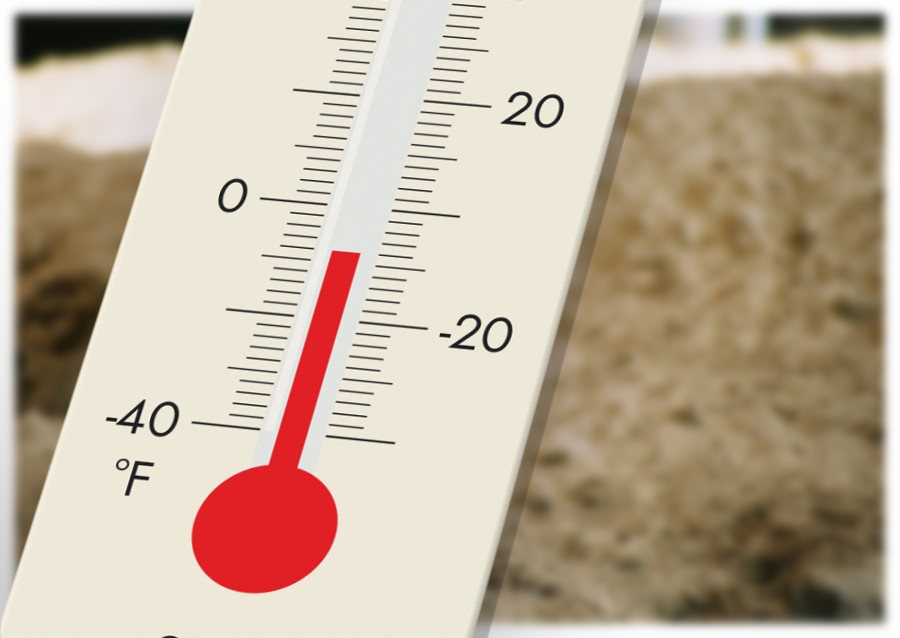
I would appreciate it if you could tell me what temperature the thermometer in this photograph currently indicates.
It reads -8 °F
